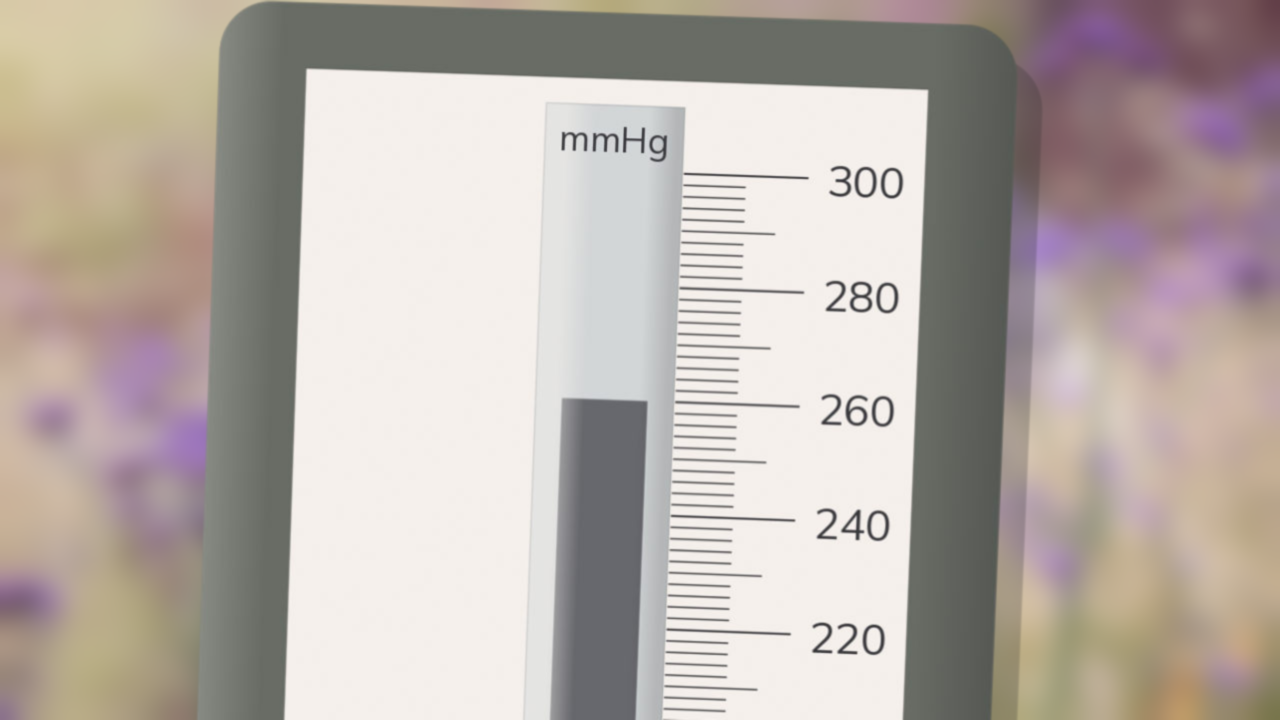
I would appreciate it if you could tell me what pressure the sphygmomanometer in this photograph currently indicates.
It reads 260 mmHg
